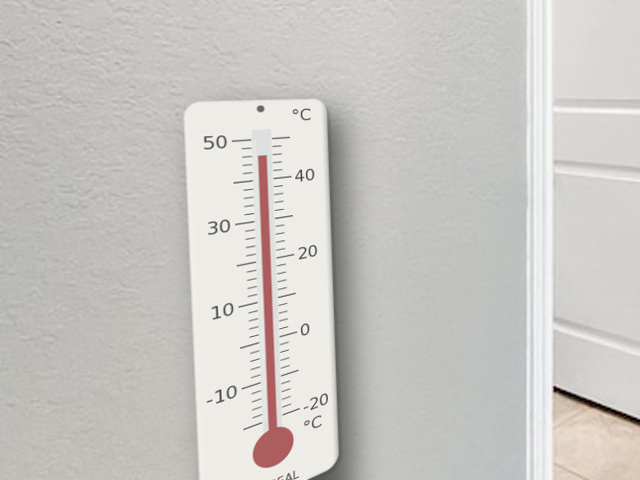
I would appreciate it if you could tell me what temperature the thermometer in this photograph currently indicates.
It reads 46 °C
